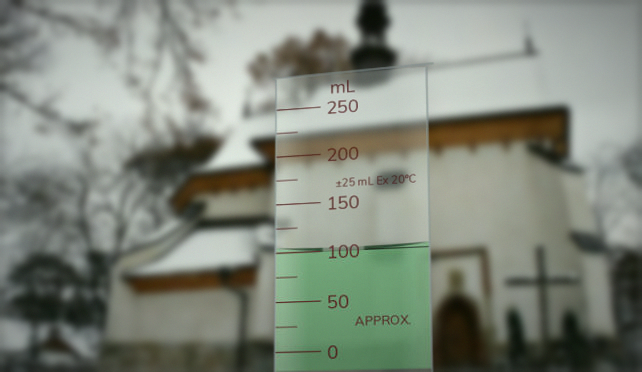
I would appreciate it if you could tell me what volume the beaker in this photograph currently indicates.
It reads 100 mL
